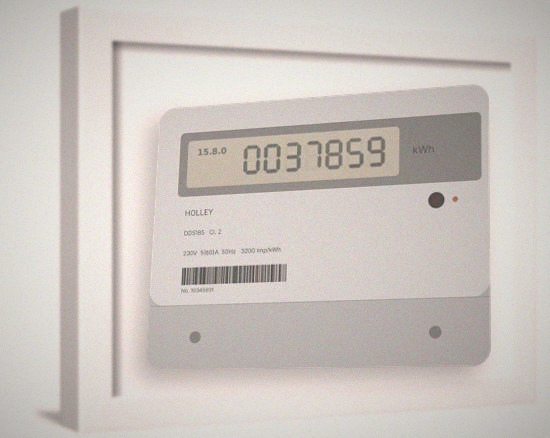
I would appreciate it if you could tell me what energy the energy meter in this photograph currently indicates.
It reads 37859 kWh
